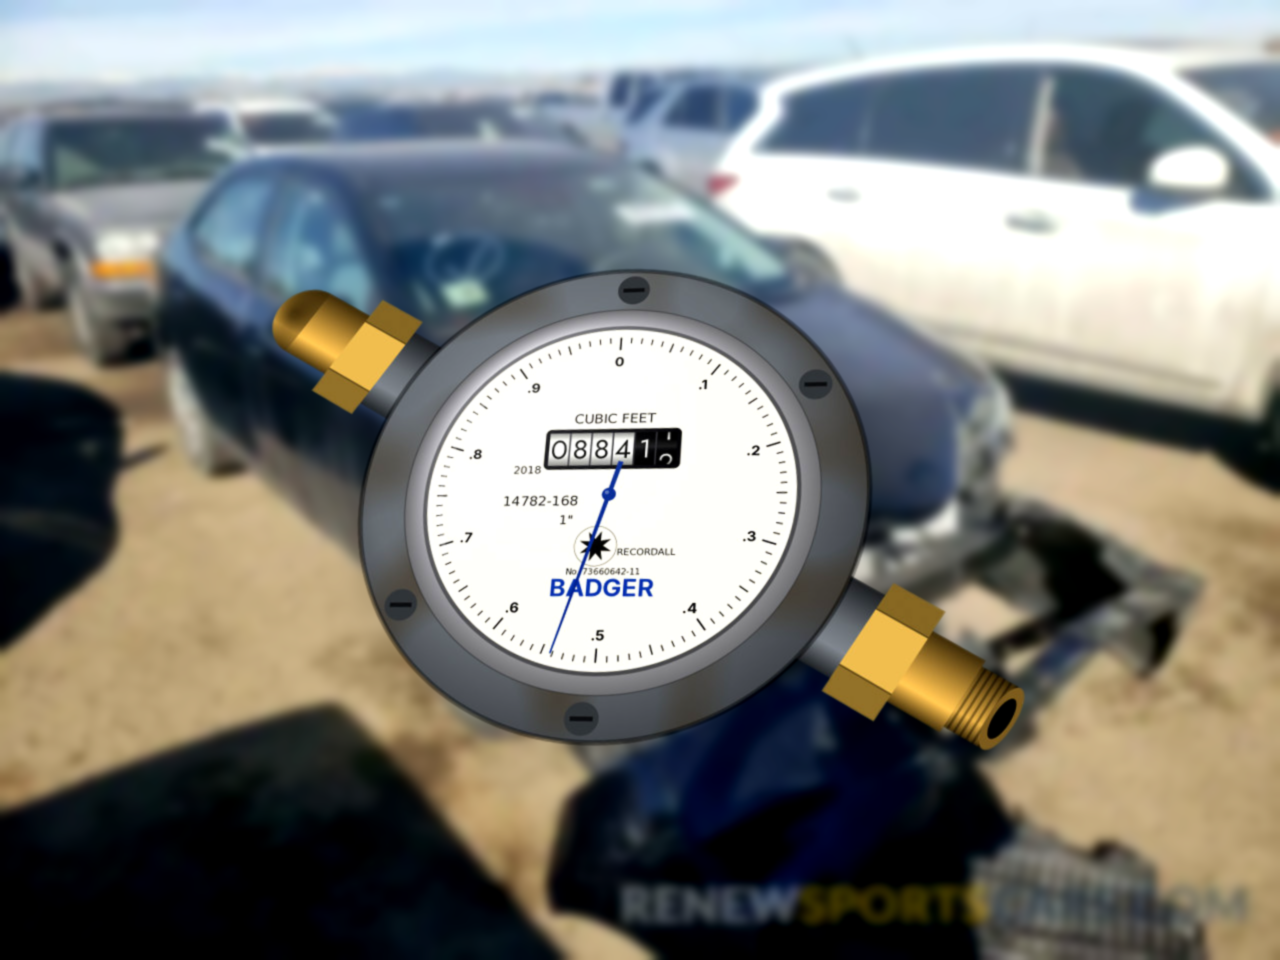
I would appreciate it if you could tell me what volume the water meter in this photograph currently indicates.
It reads 88411.54 ft³
